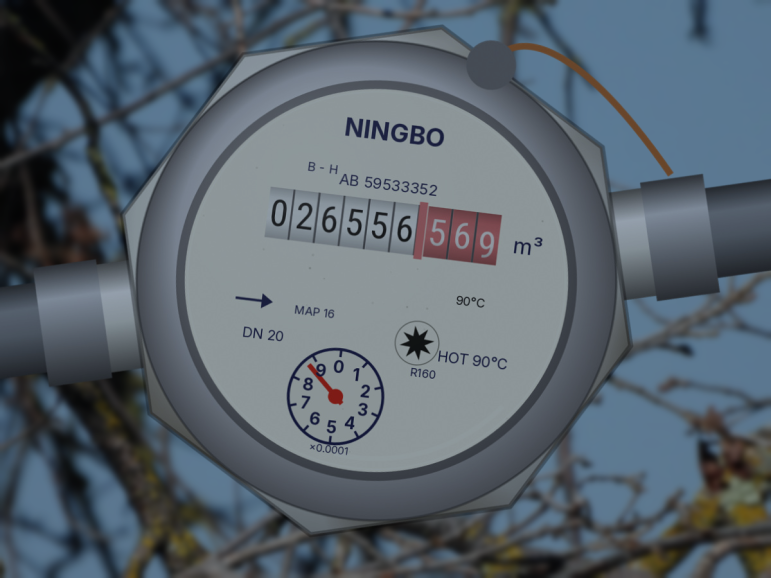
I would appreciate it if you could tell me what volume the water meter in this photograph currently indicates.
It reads 26556.5688 m³
